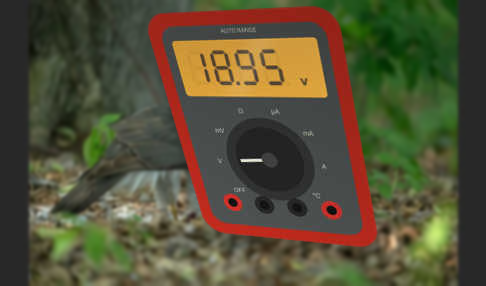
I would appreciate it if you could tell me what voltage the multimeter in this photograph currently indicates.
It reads 18.95 V
